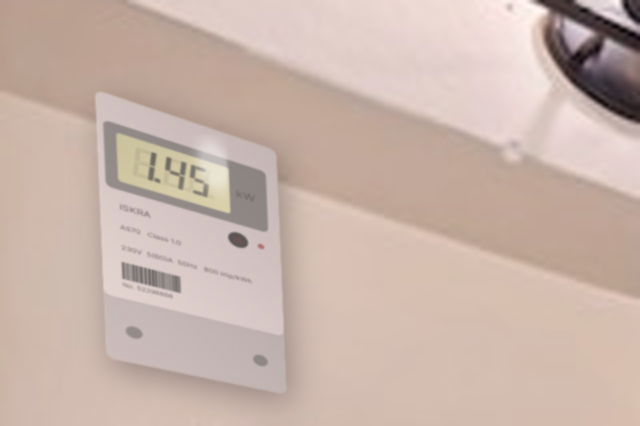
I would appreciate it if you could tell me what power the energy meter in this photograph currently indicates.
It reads 1.45 kW
